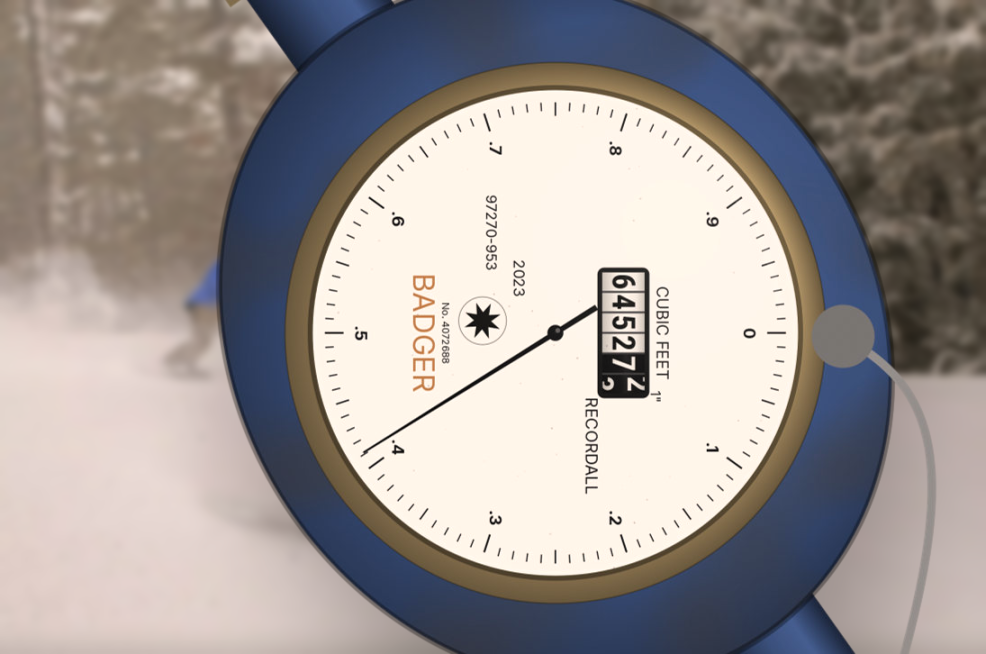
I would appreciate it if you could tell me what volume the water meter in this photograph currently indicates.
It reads 645272.41 ft³
